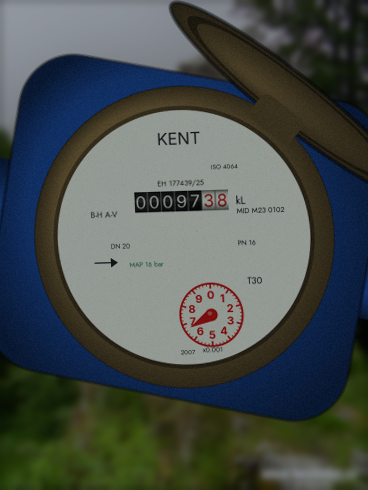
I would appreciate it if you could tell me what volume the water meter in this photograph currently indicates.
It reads 97.386 kL
